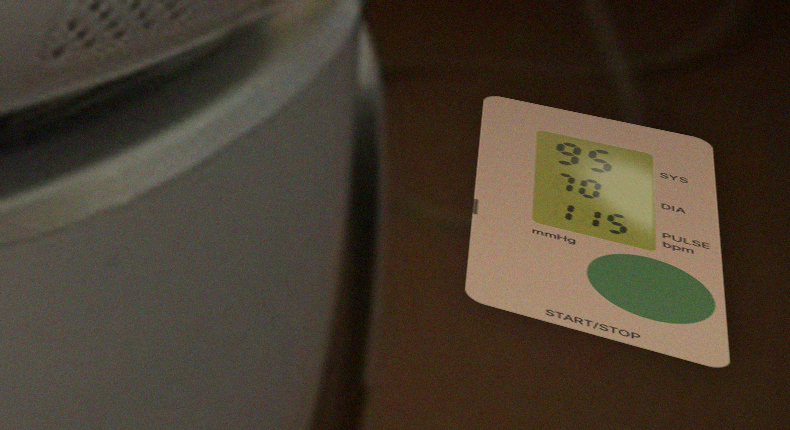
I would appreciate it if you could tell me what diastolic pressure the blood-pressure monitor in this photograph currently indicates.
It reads 70 mmHg
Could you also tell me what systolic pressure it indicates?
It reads 95 mmHg
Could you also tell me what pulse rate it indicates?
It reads 115 bpm
